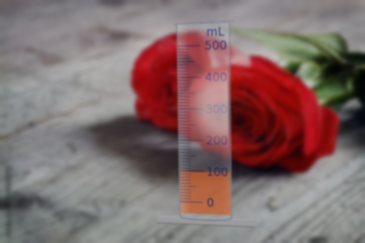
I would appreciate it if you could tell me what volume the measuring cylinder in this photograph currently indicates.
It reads 100 mL
